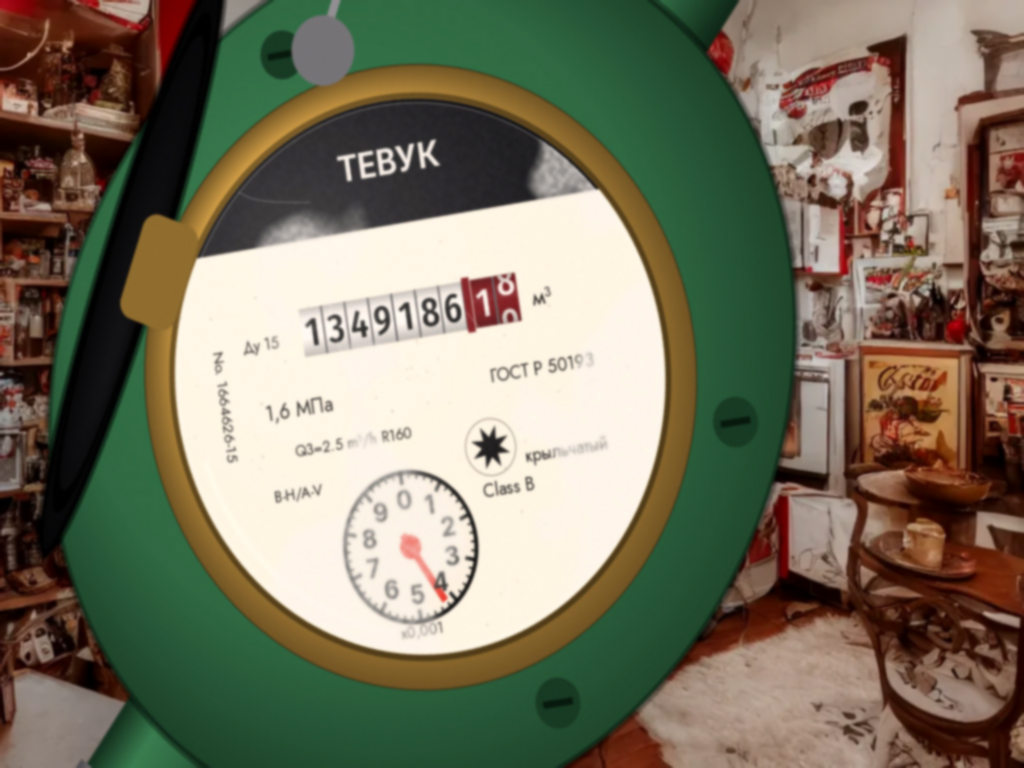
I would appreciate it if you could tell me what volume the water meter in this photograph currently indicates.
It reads 1349186.184 m³
